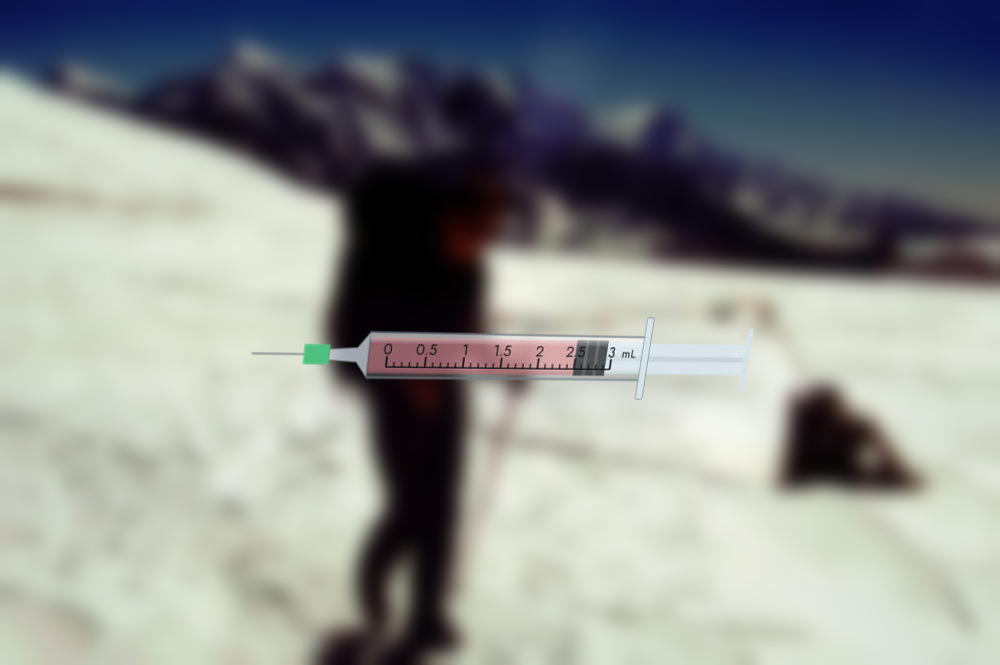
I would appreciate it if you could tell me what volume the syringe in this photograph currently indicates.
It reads 2.5 mL
